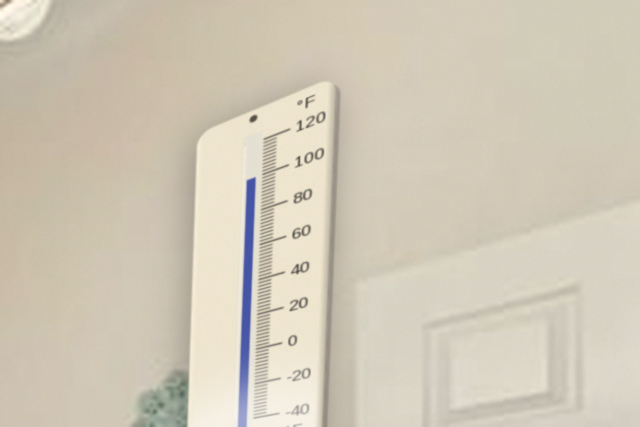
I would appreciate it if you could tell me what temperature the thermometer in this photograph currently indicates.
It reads 100 °F
